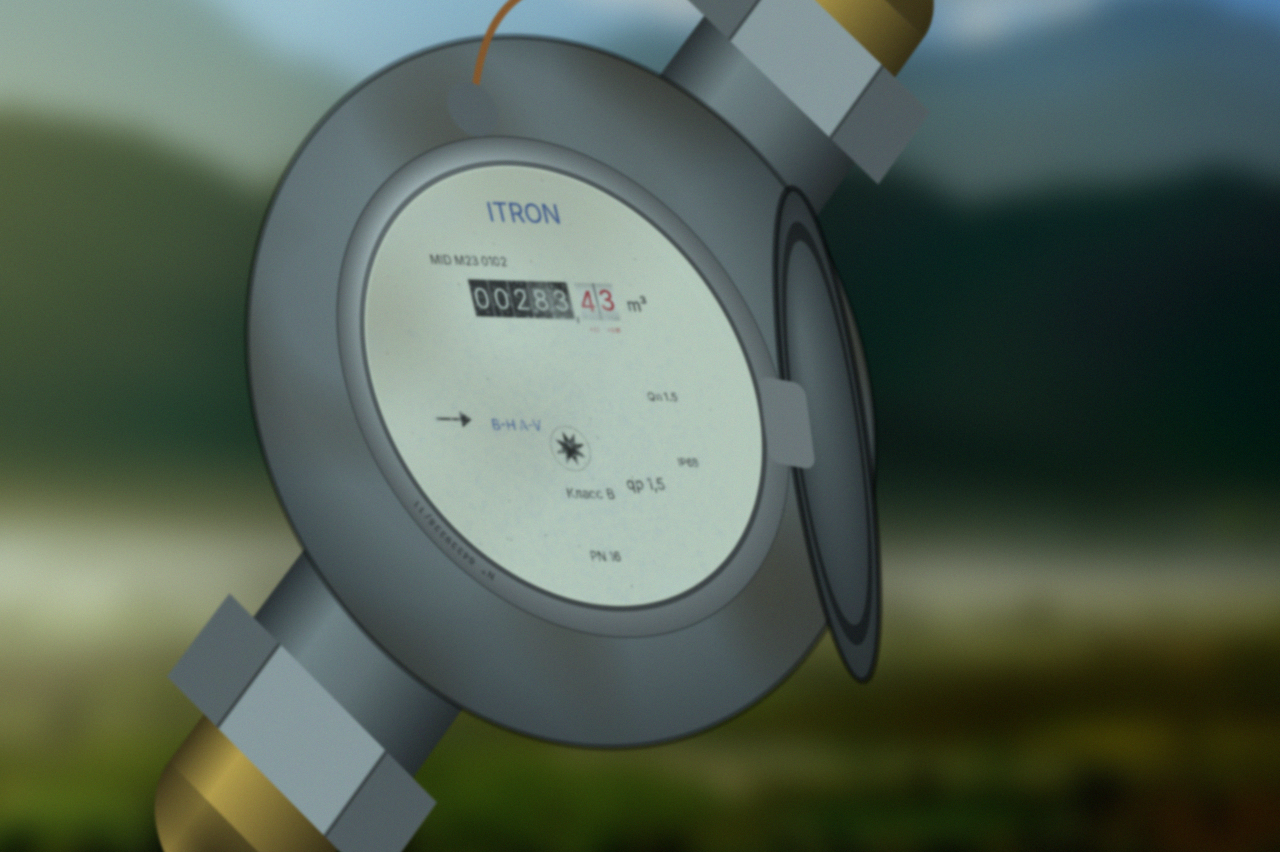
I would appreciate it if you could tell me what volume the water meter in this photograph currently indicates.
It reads 283.43 m³
